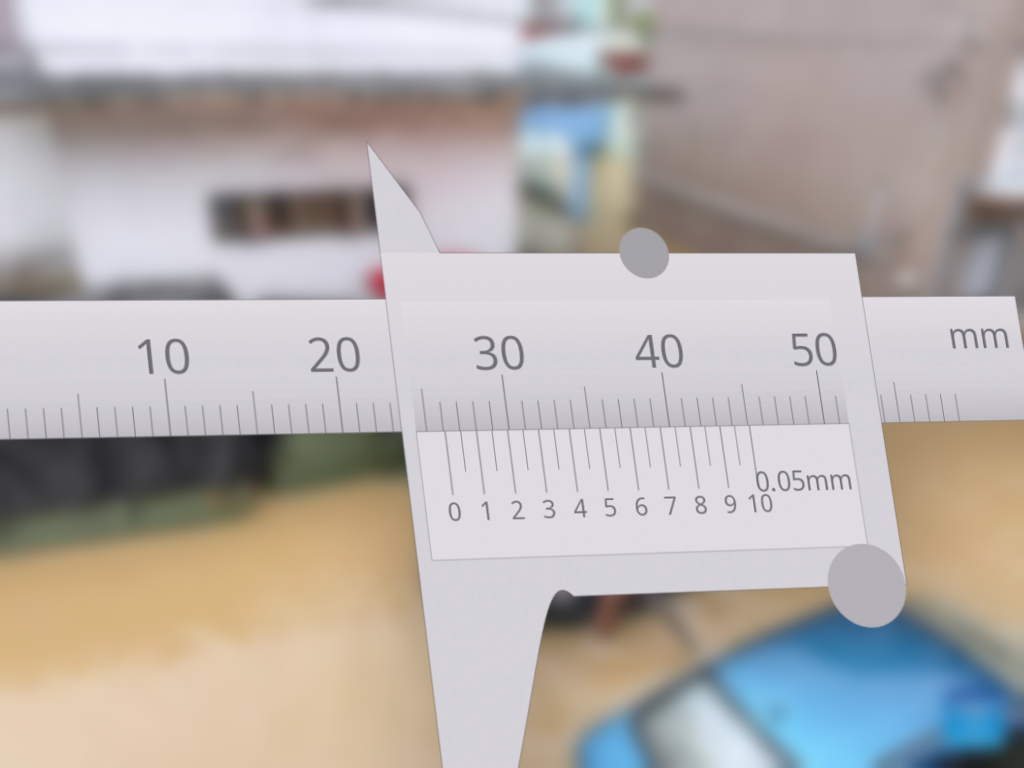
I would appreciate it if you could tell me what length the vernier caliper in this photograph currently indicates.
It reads 26.1 mm
